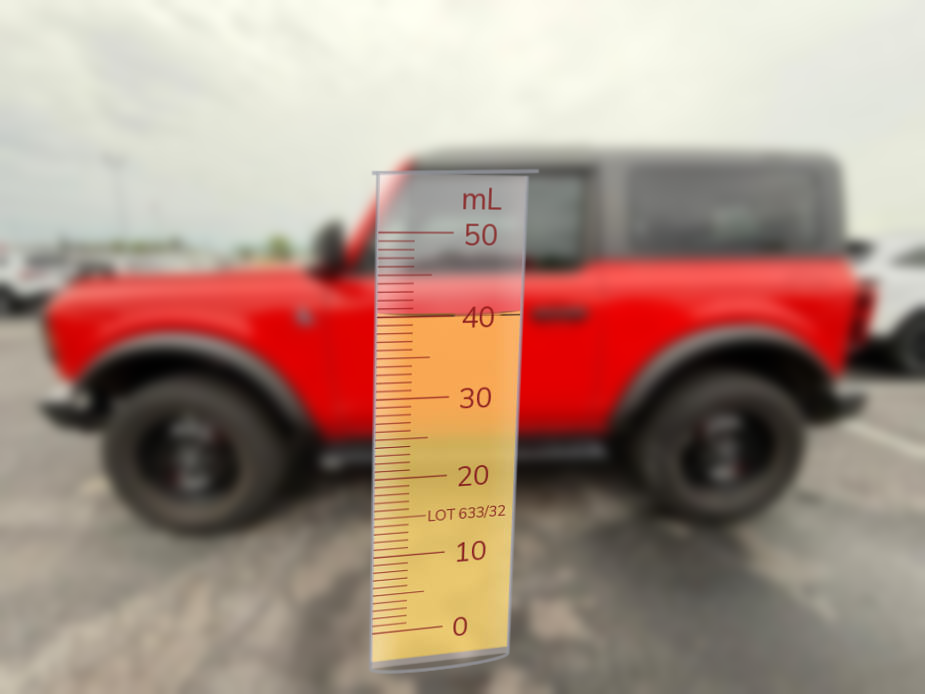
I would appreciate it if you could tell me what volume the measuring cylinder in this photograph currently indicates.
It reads 40 mL
